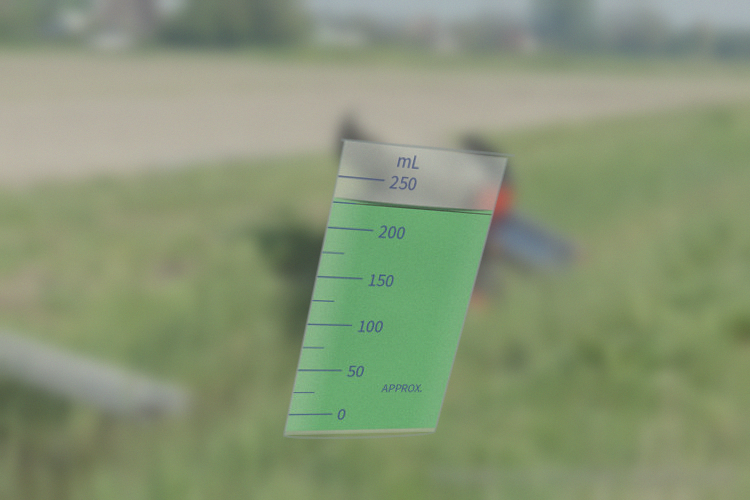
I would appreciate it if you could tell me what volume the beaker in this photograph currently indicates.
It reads 225 mL
